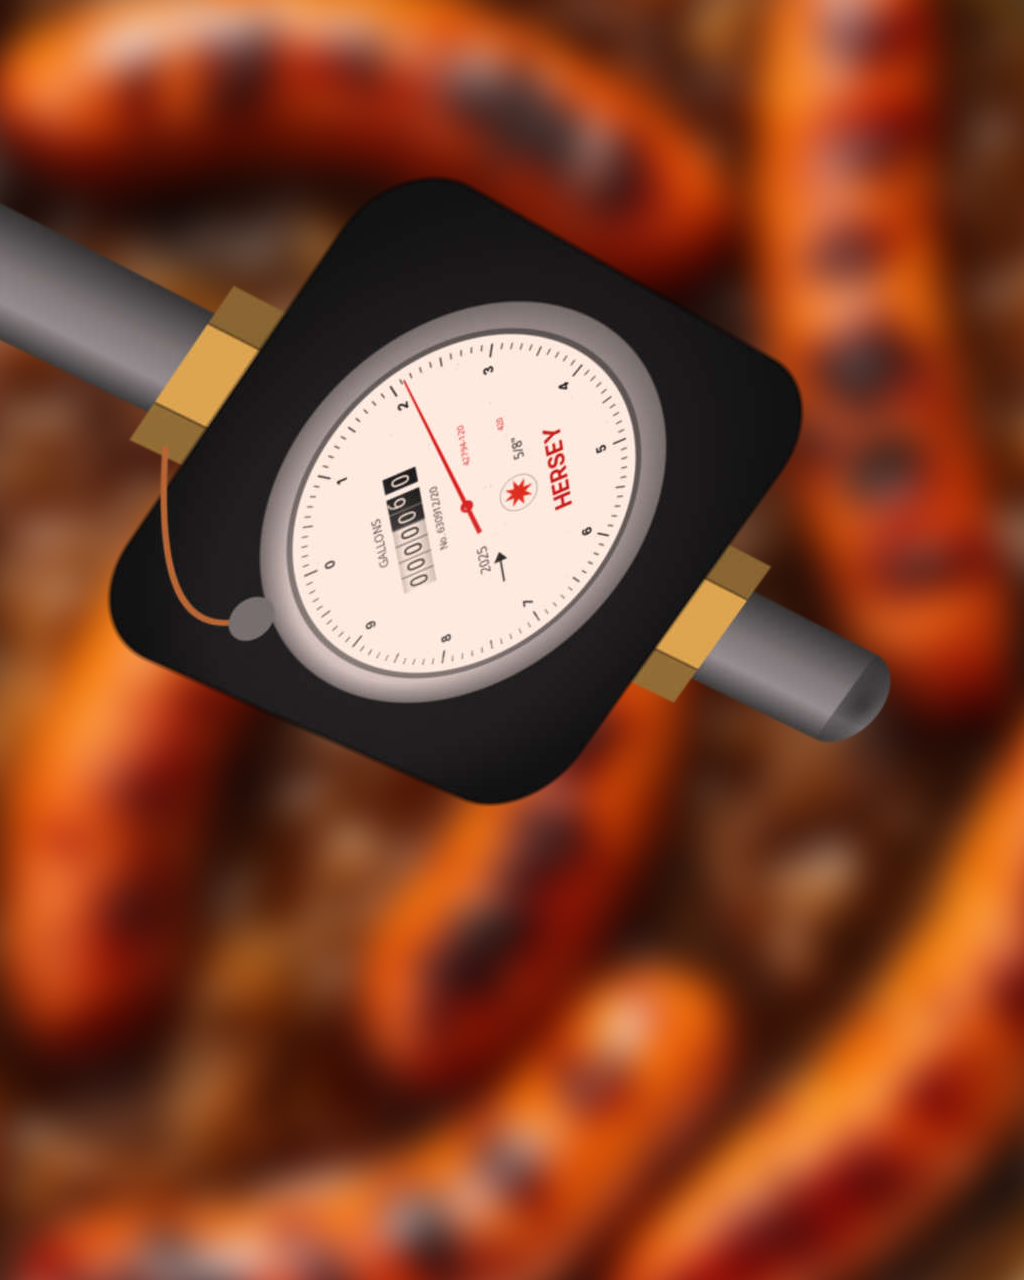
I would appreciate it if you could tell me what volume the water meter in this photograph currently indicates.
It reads 62.1 gal
